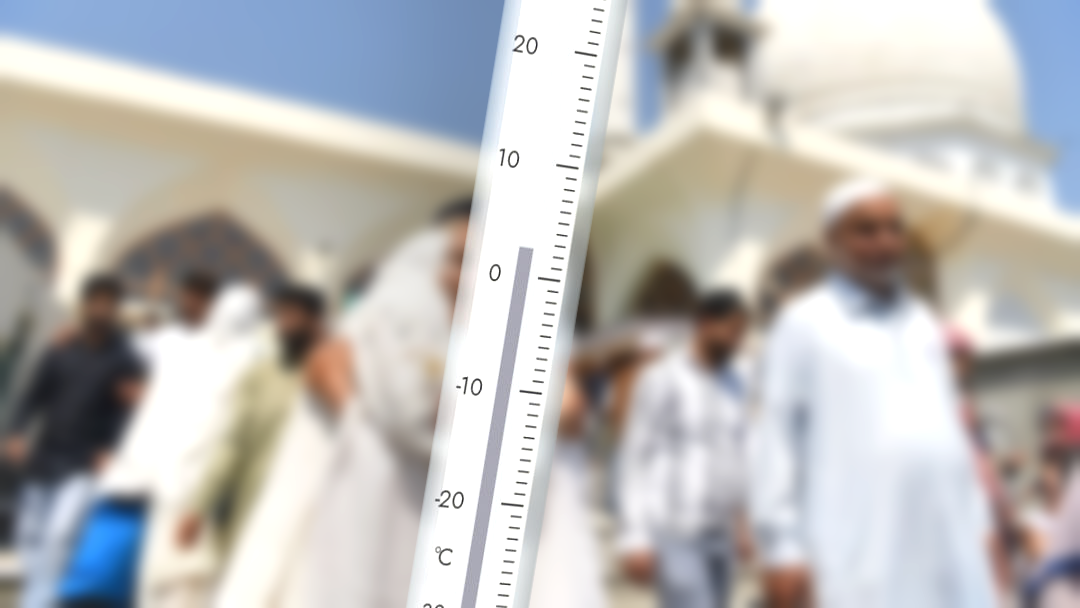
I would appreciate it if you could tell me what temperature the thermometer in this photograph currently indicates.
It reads 2.5 °C
